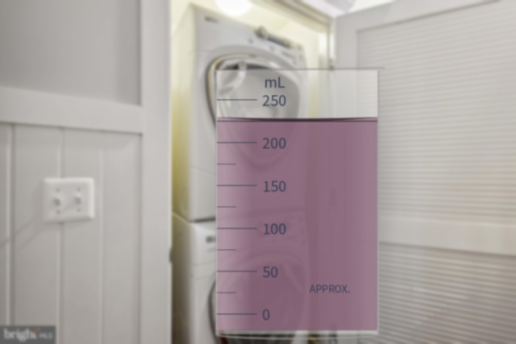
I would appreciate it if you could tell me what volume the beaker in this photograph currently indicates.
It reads 225 mL
